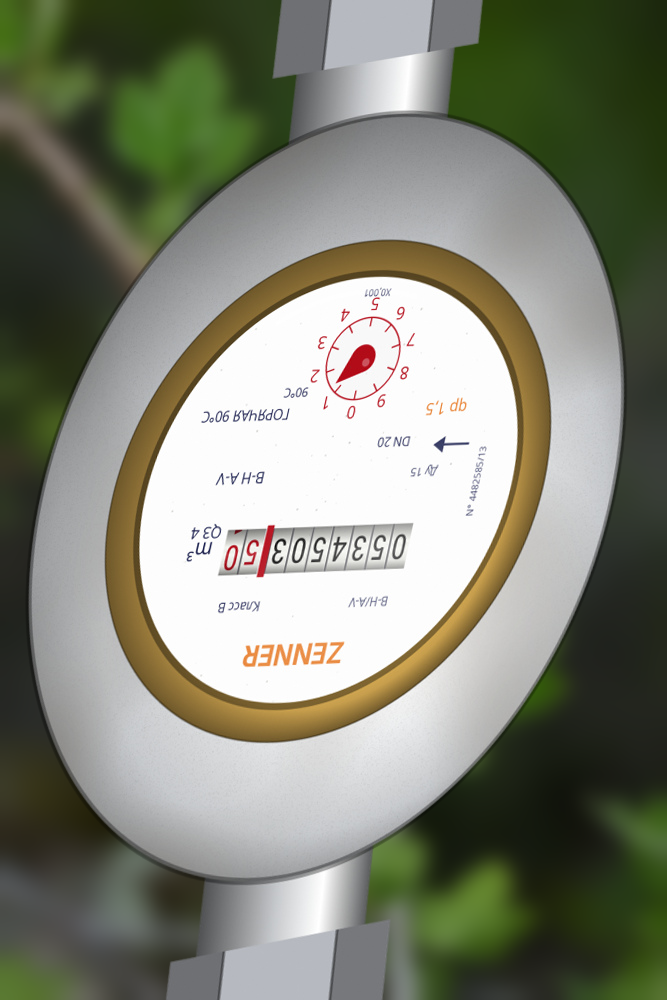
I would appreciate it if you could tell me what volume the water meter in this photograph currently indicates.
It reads 534503.501 m³
